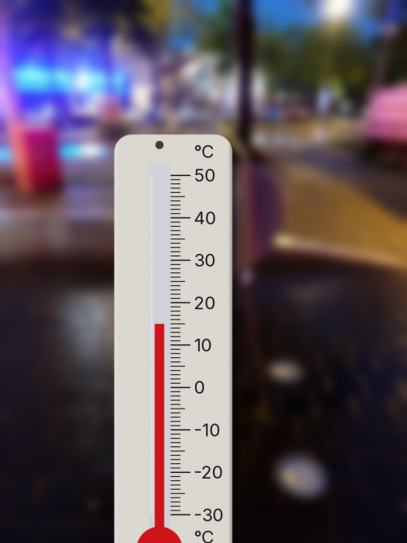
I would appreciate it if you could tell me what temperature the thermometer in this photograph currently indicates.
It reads 15 °C
